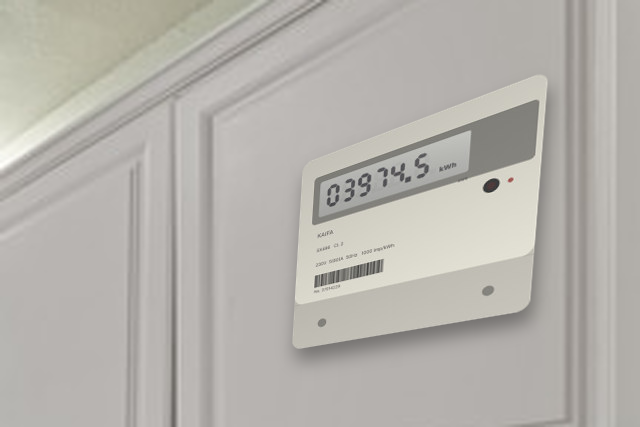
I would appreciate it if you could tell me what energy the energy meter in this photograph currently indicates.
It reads 3974.5 kWh
